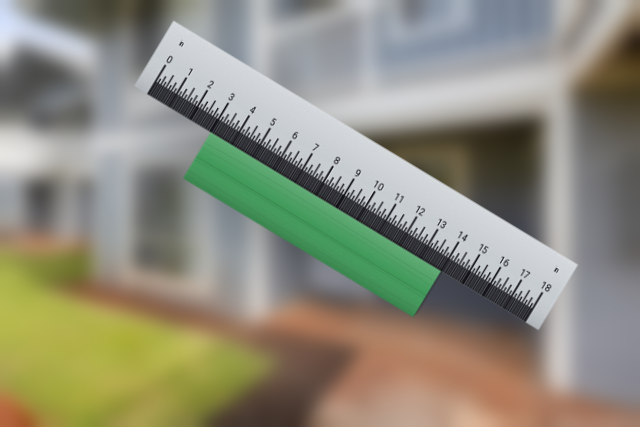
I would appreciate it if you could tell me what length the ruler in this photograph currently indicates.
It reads 11 in
